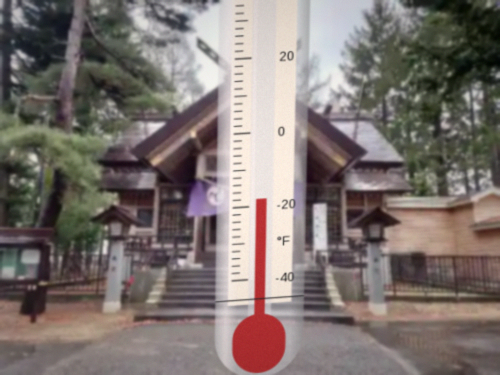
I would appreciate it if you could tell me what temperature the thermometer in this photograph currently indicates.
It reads -18 °F
